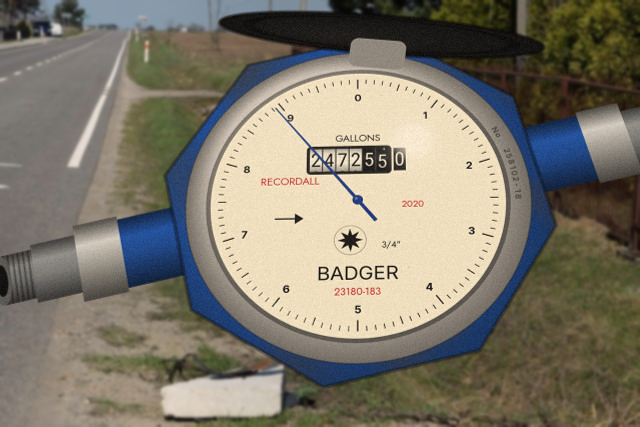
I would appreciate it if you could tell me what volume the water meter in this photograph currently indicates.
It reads 2472548.9 gal
